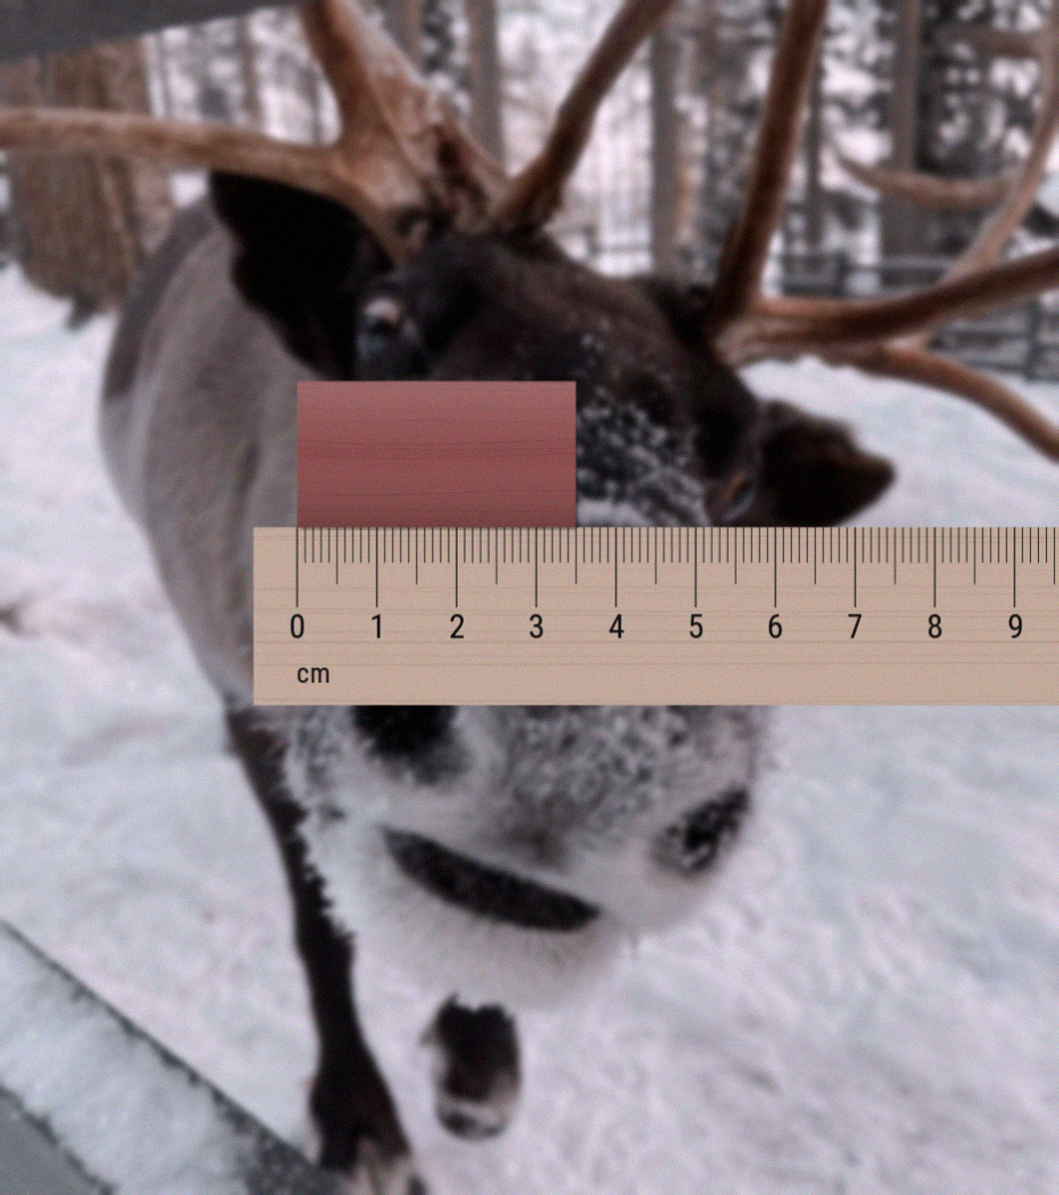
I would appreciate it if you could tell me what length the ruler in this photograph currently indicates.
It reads 3.5 cm
